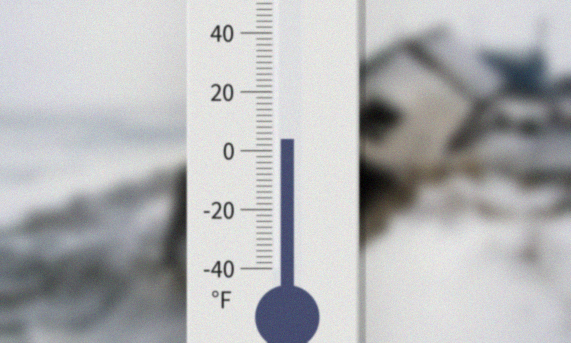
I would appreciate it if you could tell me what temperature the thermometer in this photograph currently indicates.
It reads 4 °F
